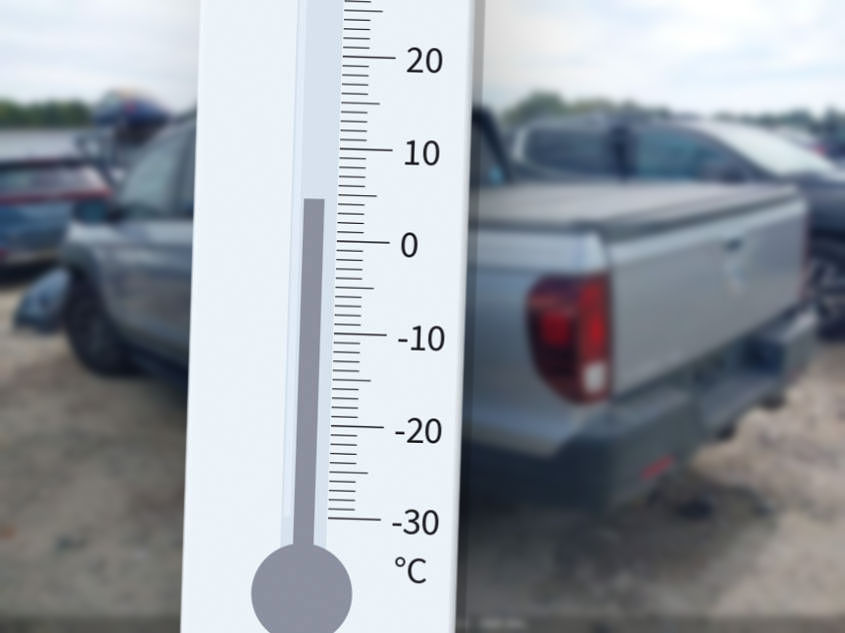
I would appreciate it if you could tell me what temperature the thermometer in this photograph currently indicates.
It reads 4.5 °C
